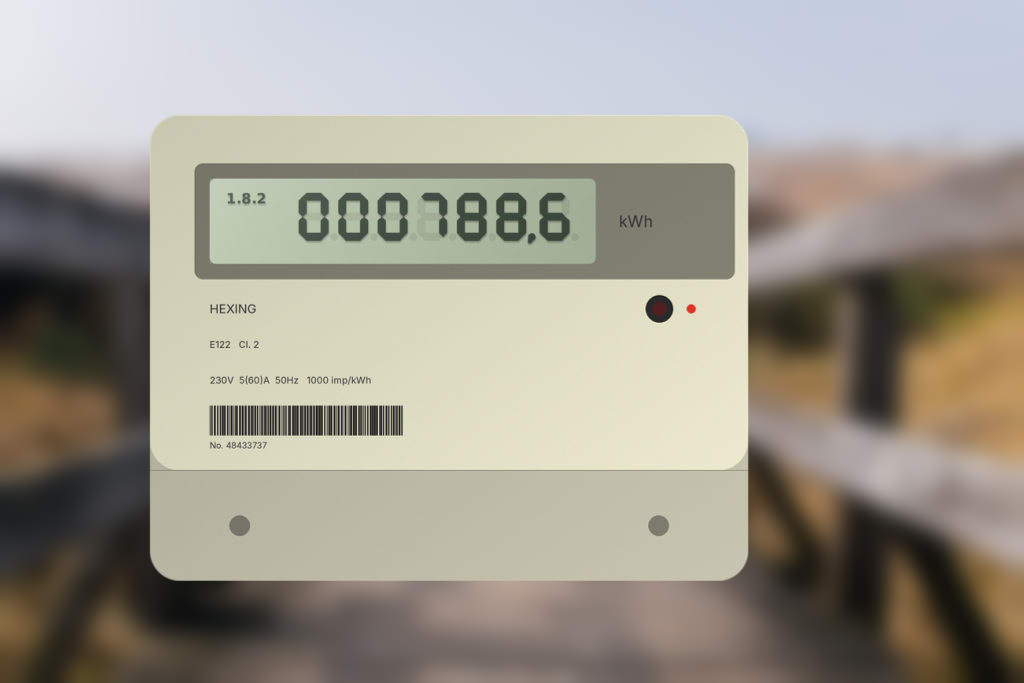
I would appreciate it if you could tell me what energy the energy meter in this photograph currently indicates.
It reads 788.6 kWh
